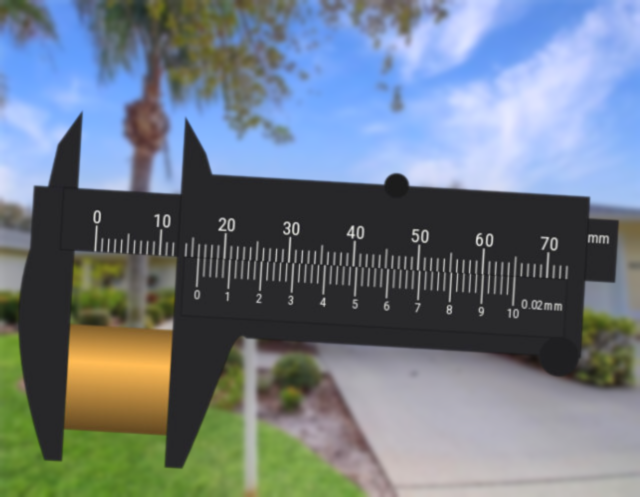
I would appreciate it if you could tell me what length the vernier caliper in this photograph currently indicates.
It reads 16.0 mm
